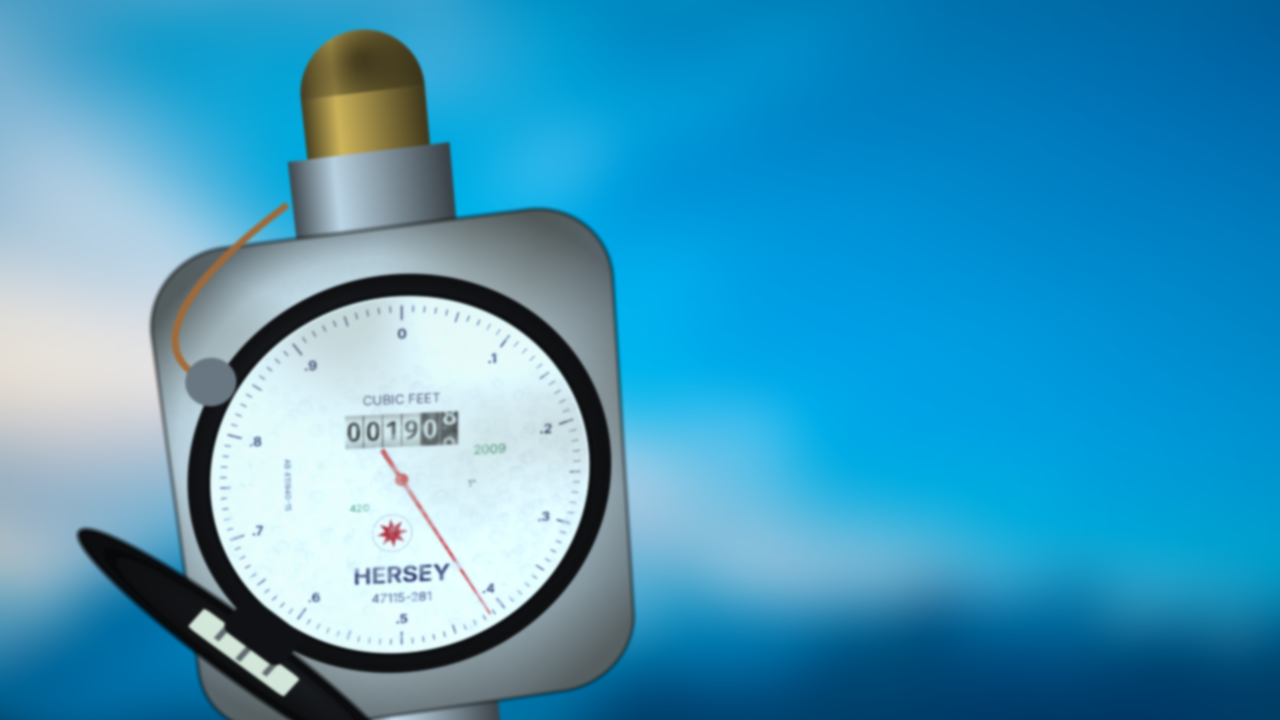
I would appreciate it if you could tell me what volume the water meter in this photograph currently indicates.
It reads 1908.41 ft³
